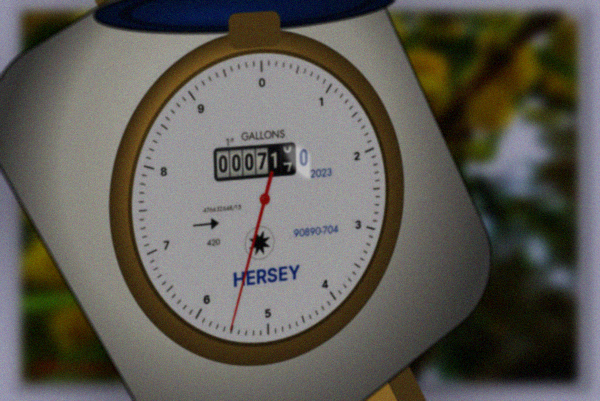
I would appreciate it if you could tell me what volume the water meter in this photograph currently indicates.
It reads 7165.5 gal
